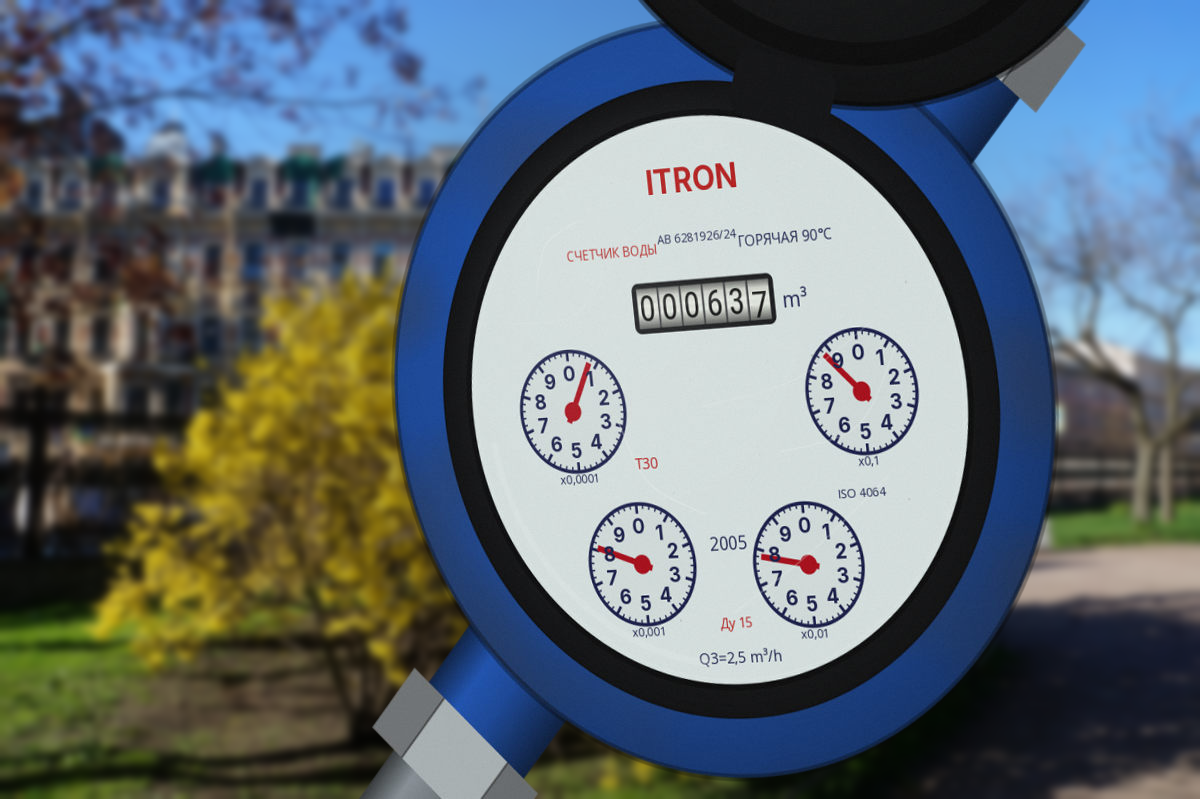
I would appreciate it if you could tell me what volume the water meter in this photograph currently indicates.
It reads 636.8780 m³
